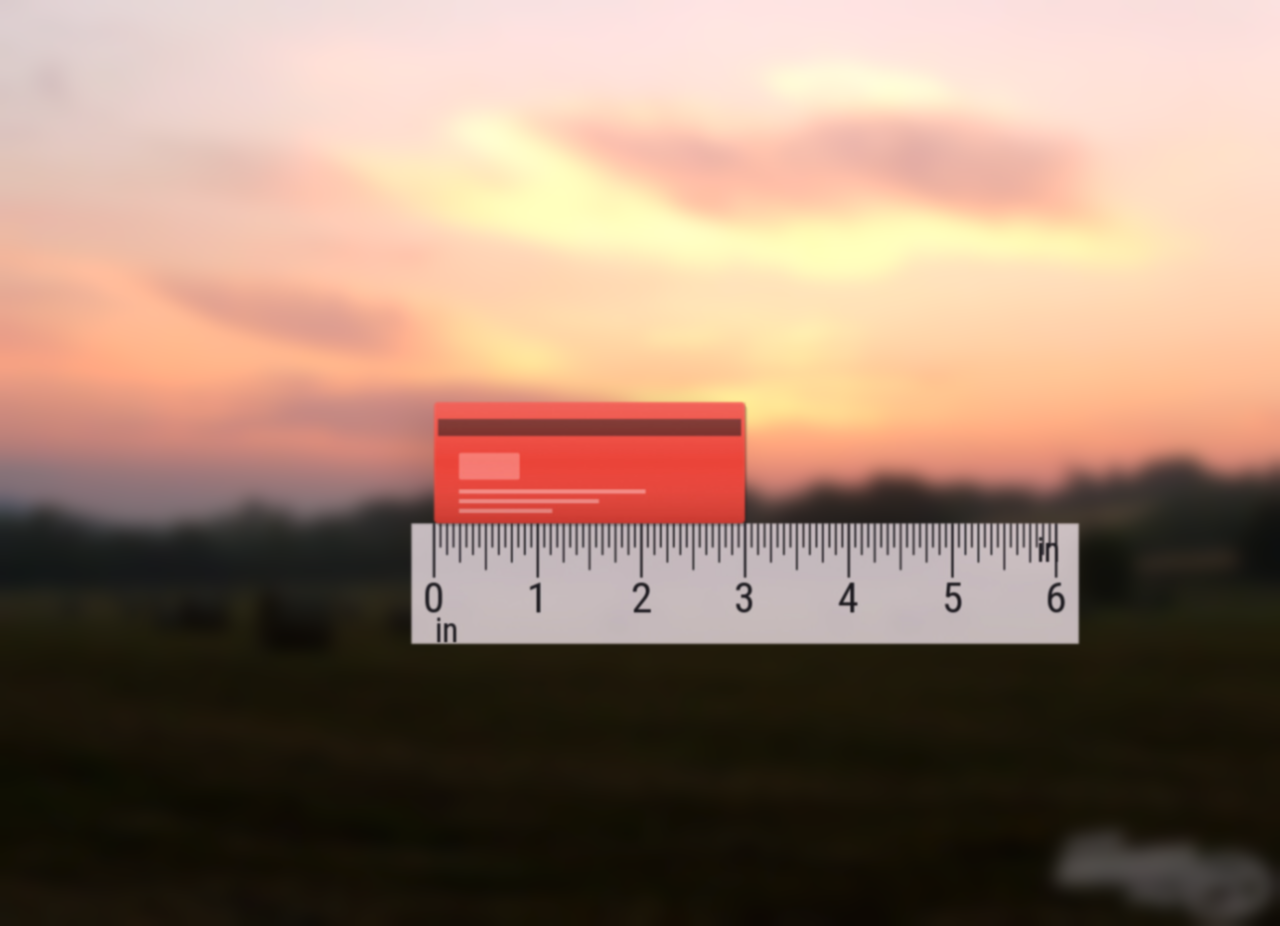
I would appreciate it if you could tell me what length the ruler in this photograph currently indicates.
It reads 3 in
